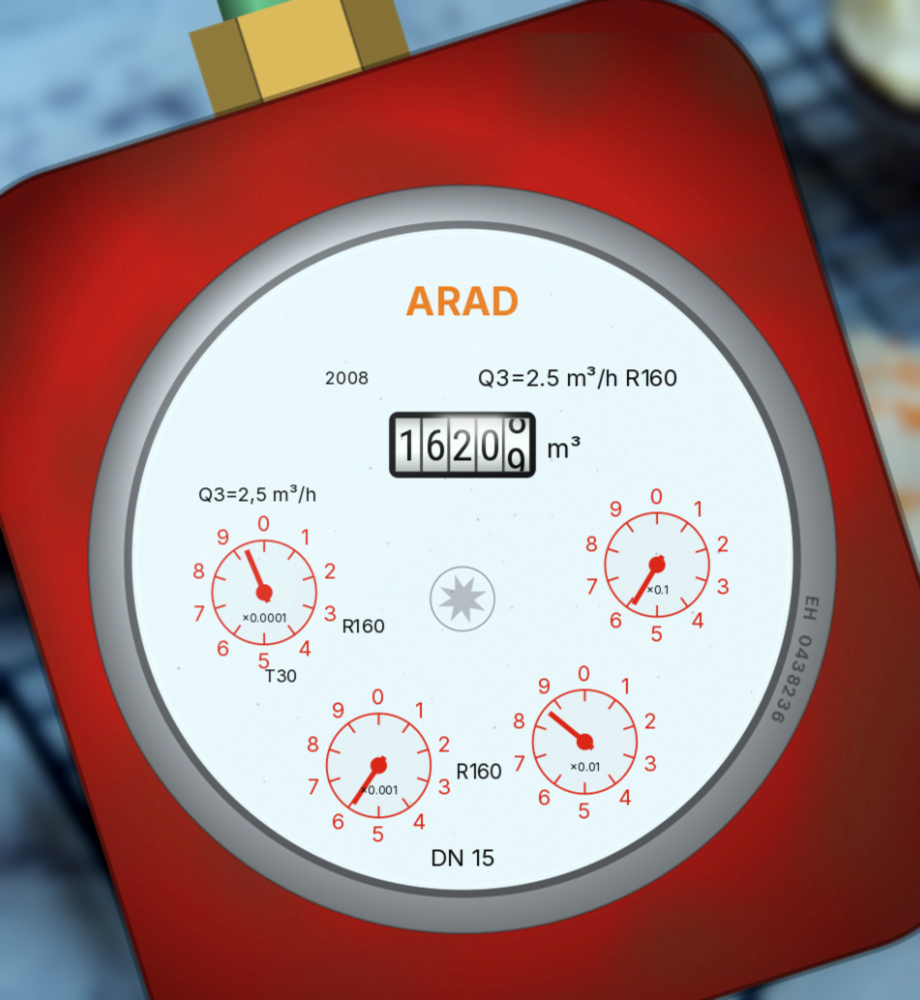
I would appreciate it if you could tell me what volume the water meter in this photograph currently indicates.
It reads 16208.5859 m³
